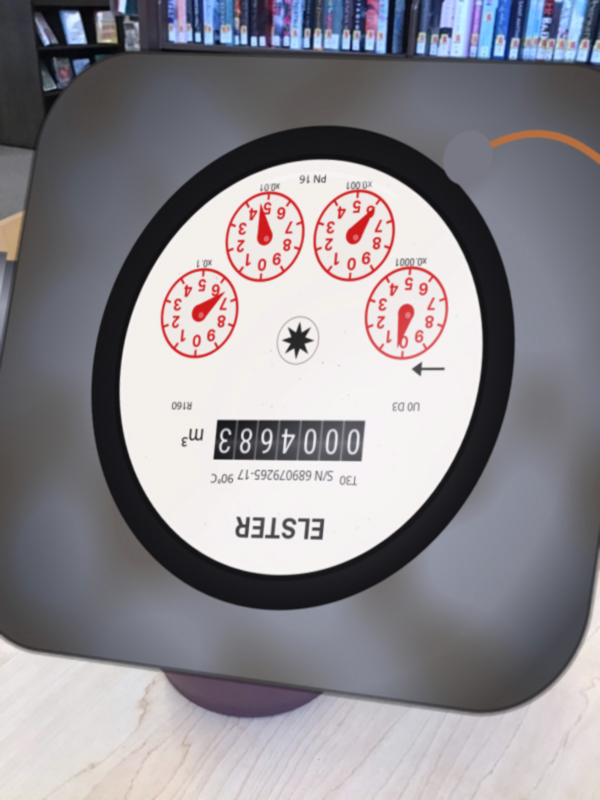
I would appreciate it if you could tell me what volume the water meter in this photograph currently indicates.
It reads 4683.6460 m³
